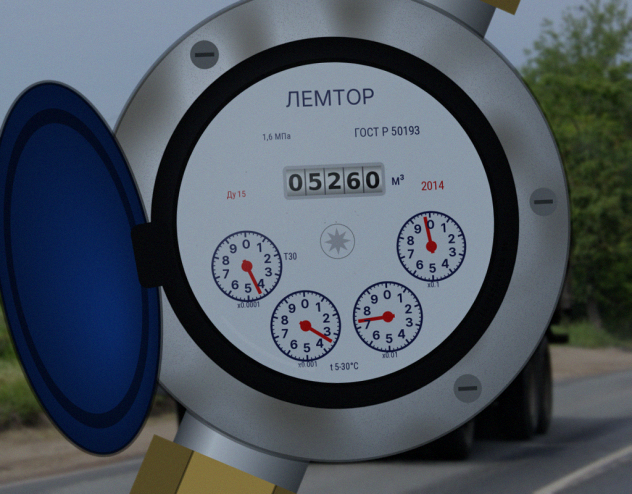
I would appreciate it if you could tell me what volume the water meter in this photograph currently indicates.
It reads 5259.9734 m³
